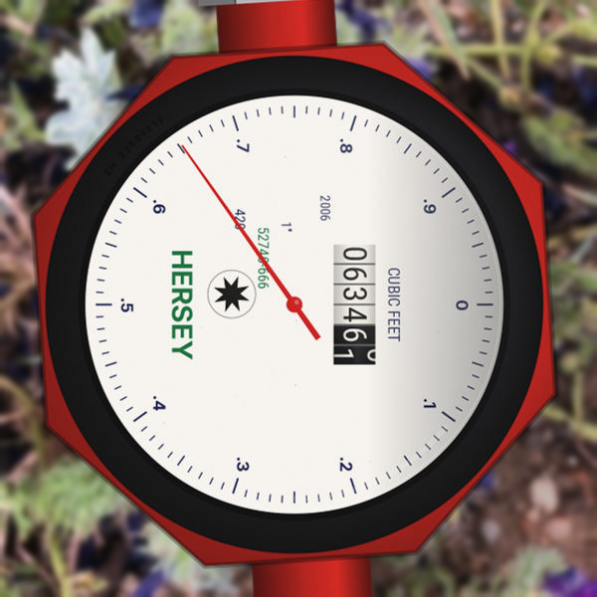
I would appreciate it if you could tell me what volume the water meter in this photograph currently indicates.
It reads 63460.65 ft³
